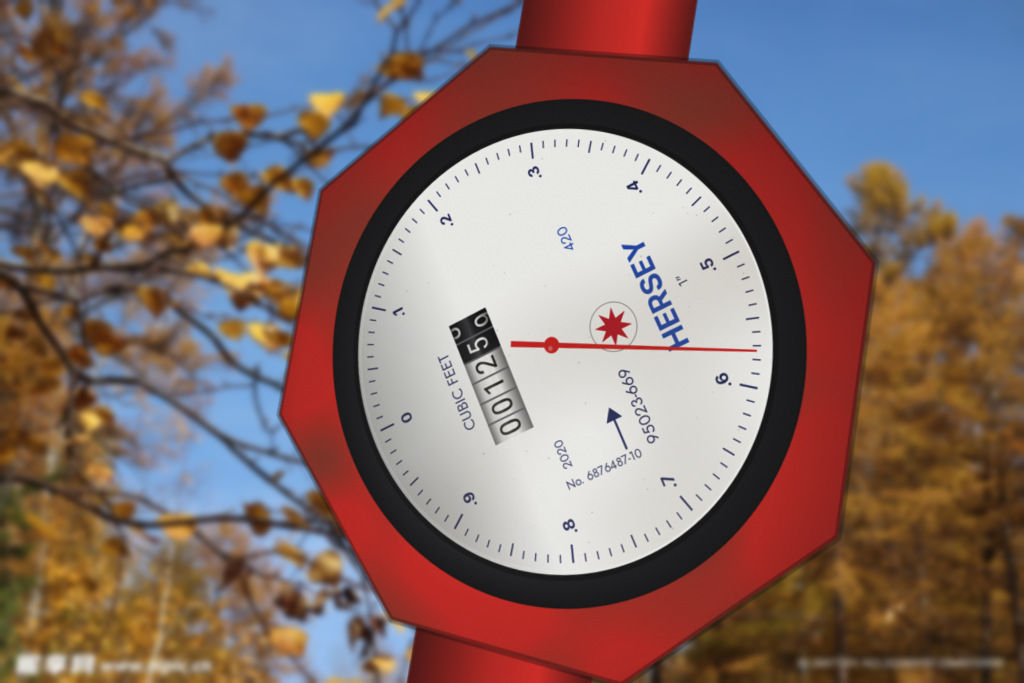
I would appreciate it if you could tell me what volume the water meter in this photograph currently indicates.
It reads 1258.57 ft³
